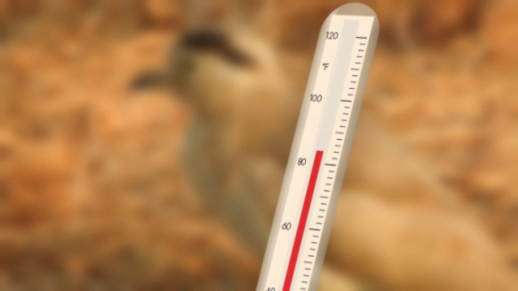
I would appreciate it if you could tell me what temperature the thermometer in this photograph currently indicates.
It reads 84 °F
